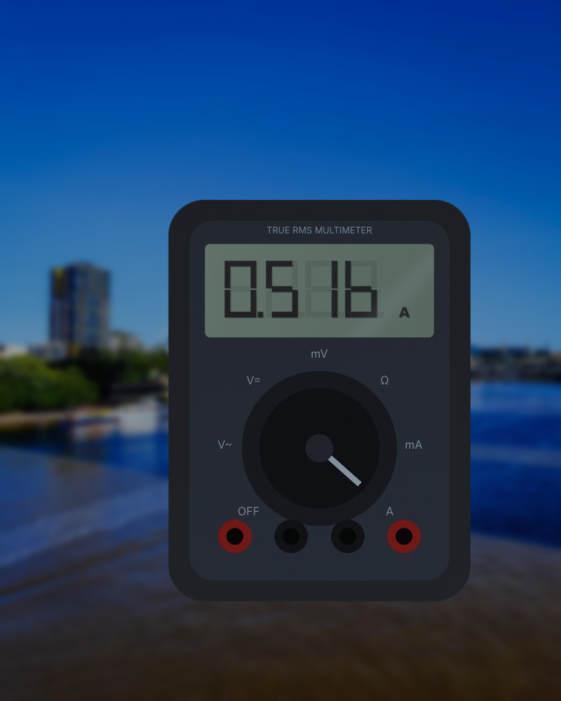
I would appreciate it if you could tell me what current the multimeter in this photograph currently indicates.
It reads 0.516 A
